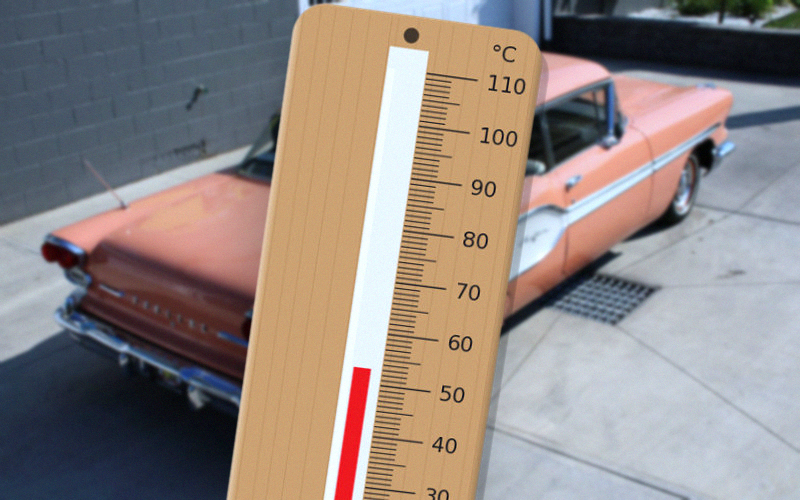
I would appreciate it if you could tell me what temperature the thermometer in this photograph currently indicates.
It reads 53 °C
